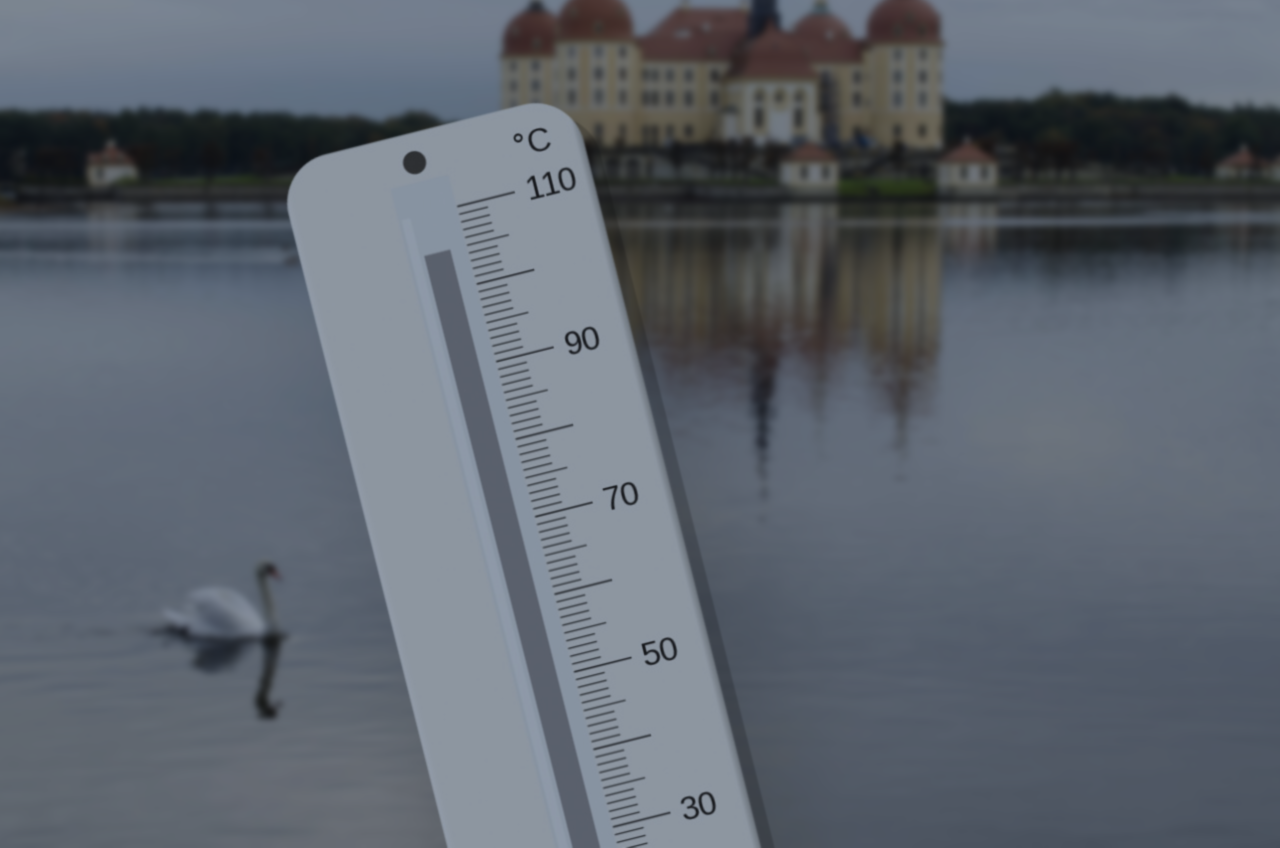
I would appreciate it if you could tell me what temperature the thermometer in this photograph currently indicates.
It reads 105 °C
